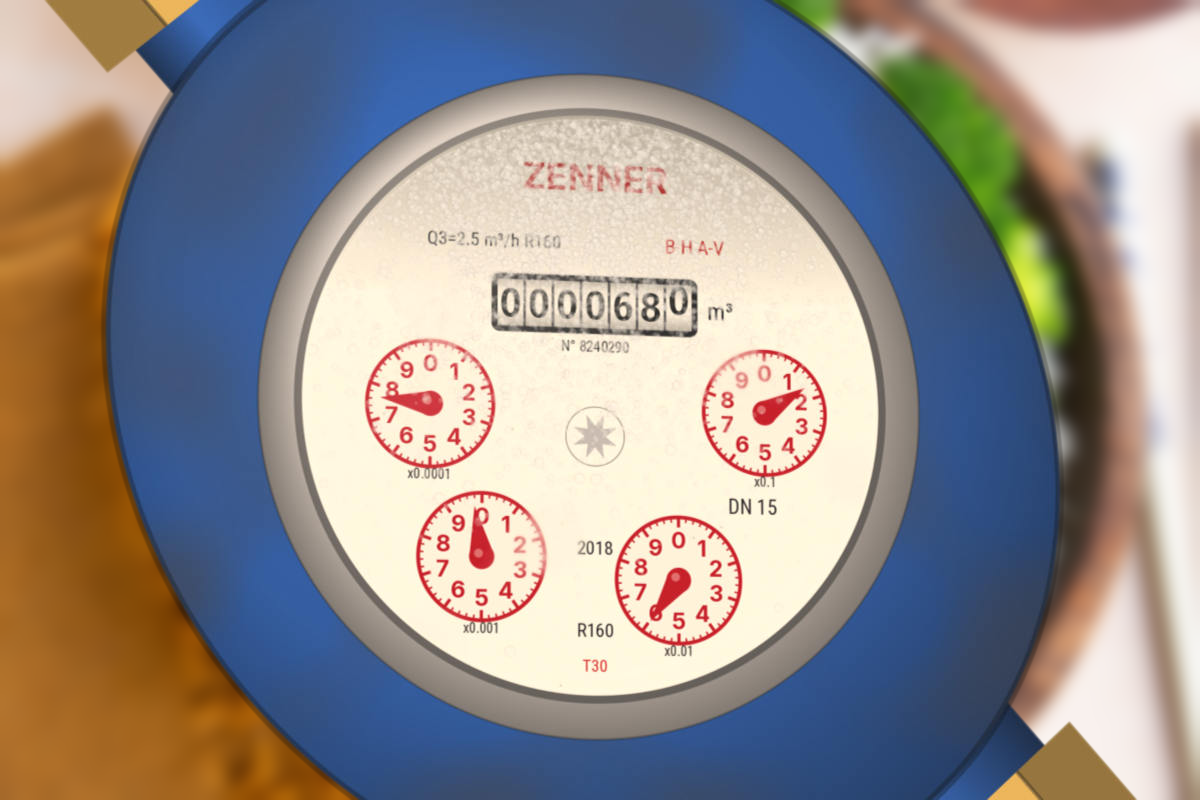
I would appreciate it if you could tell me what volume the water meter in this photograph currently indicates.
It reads 680.1597 m³
